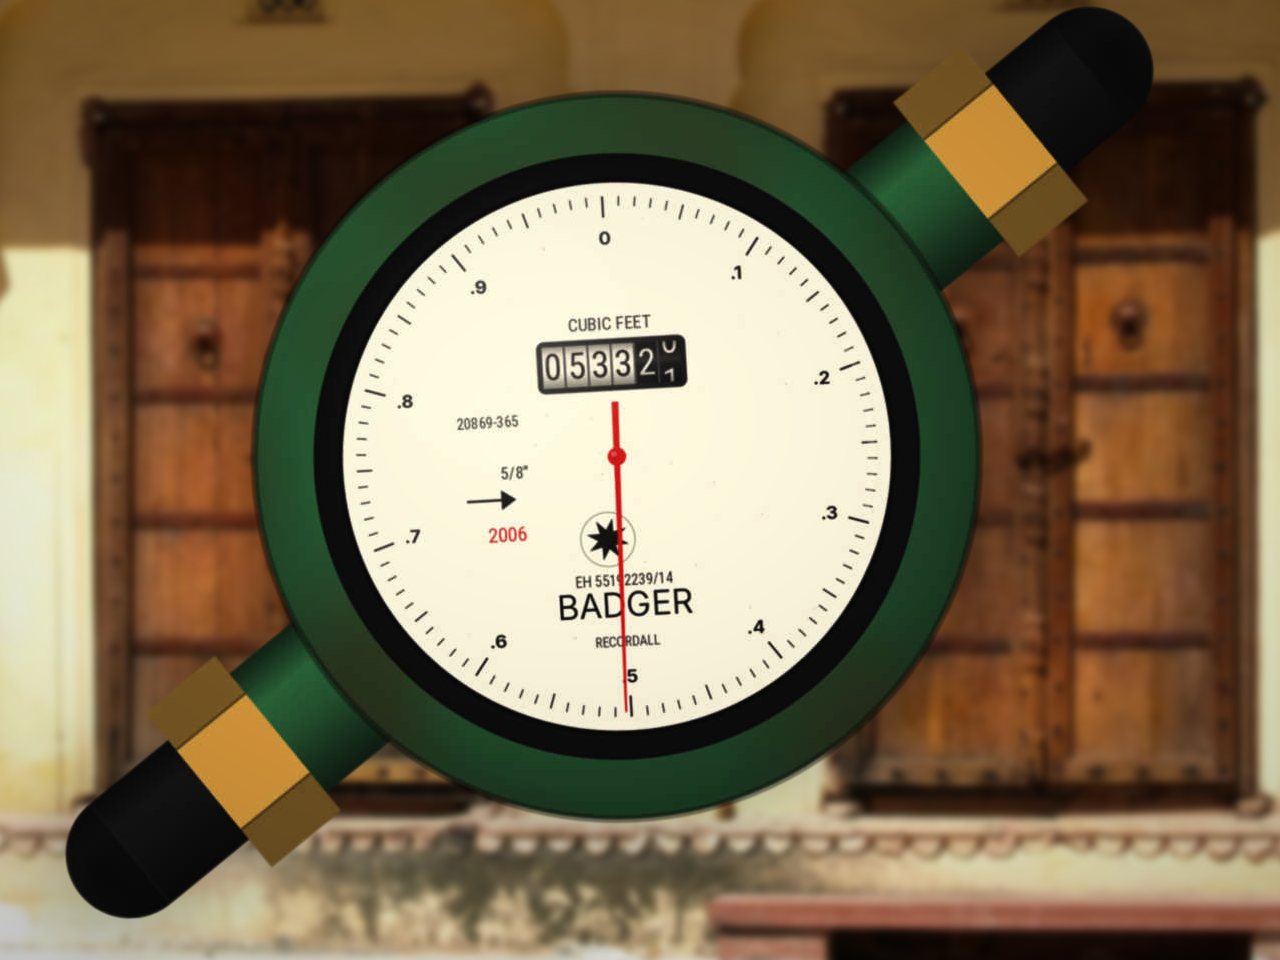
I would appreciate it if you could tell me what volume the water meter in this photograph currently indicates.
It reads 53320.50 ft³
